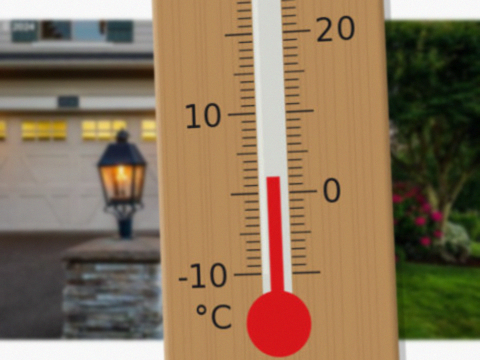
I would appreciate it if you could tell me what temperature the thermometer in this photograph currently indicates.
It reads 2 °C
